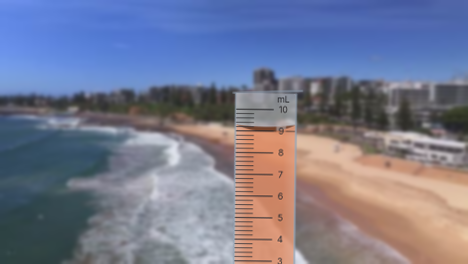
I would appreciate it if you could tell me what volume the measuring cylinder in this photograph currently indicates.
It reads 9 mL
